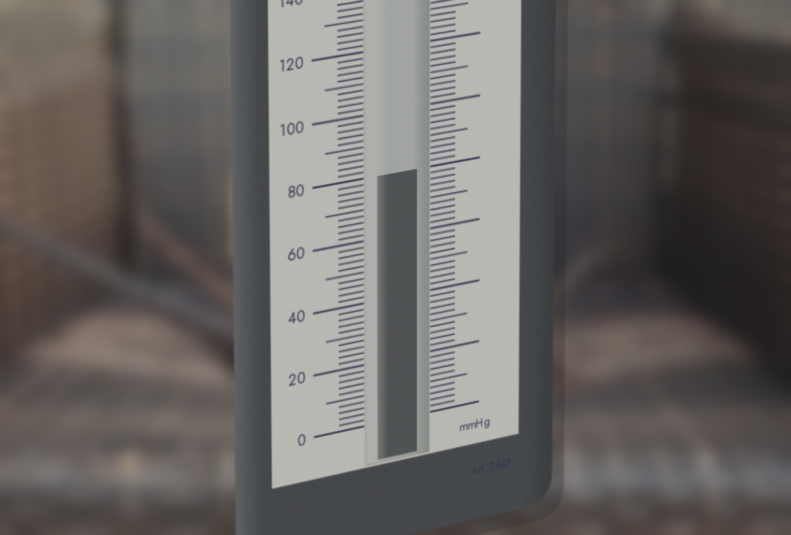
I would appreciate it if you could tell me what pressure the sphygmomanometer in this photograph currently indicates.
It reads 80 mmHg
